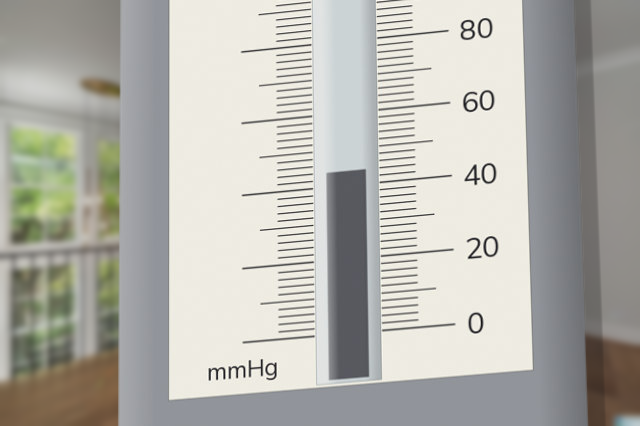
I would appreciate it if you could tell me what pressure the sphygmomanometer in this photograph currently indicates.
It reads 44 mmHg
